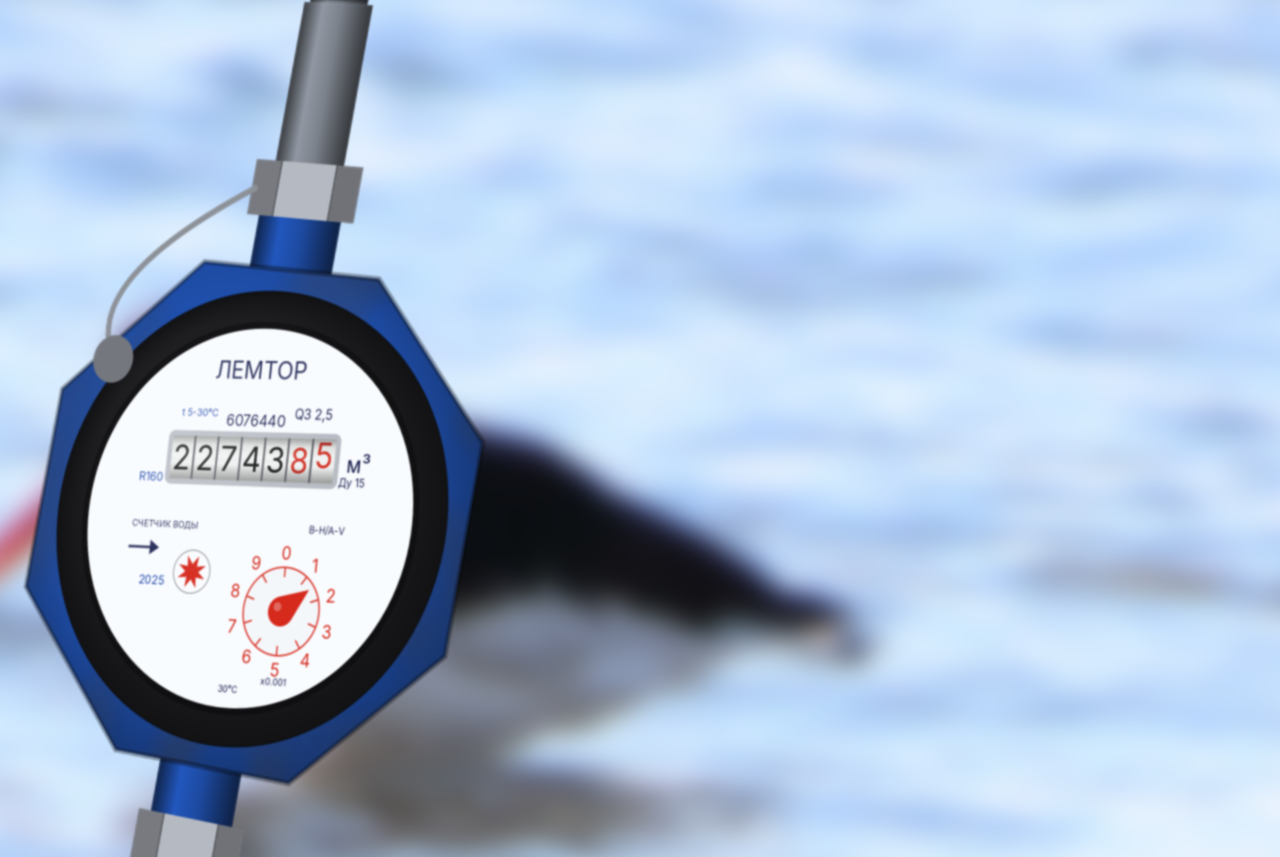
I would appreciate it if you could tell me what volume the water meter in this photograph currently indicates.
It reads 22743.851 m³
